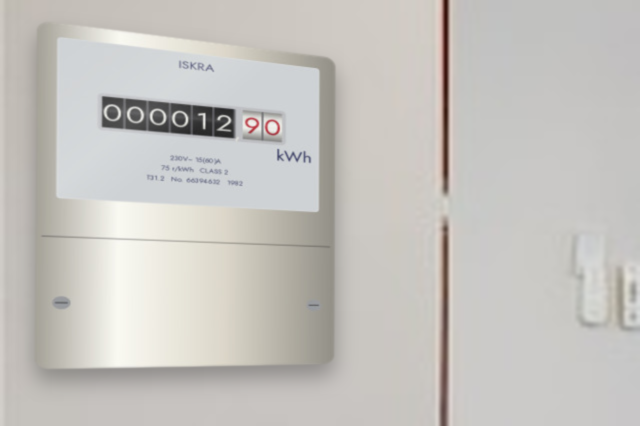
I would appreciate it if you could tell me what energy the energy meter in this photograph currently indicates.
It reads 12.90 kWh
